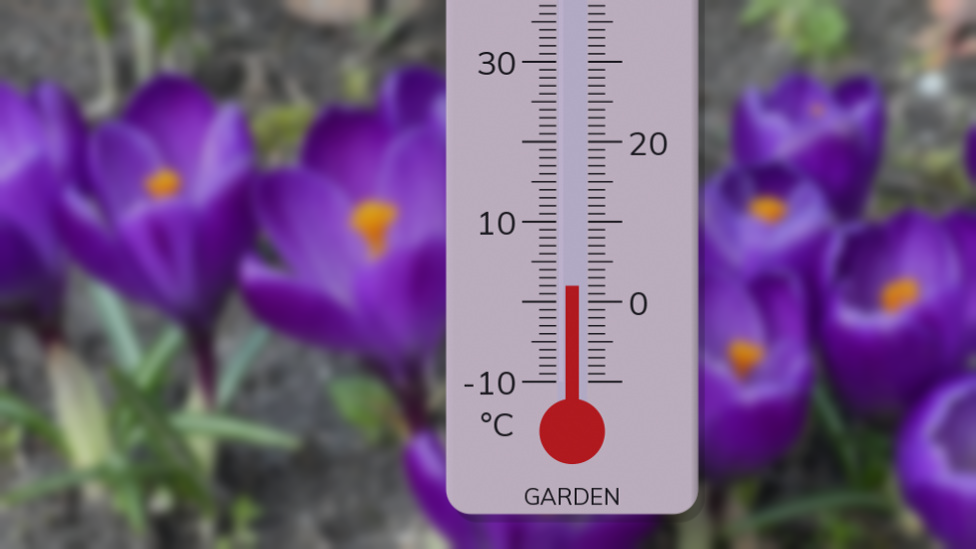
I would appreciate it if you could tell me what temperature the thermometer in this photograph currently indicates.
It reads 2 °C
